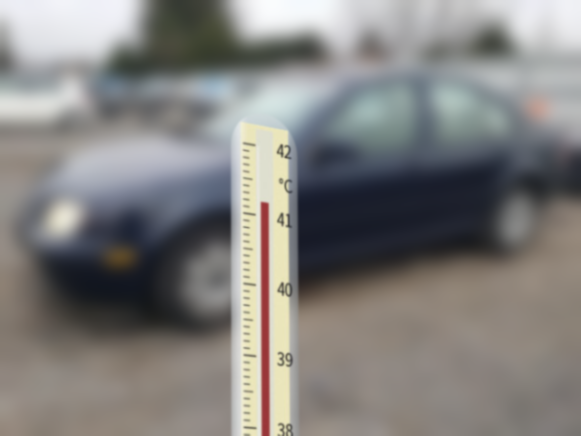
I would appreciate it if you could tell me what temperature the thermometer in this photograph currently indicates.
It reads 41.2 °C
